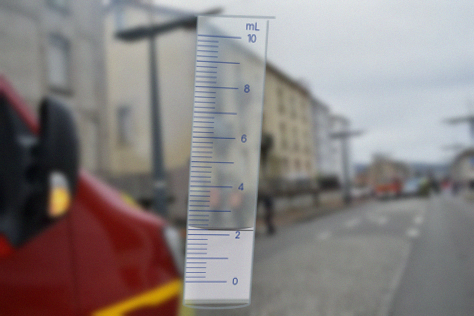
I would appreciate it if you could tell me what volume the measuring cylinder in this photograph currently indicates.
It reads 2.2 mL
